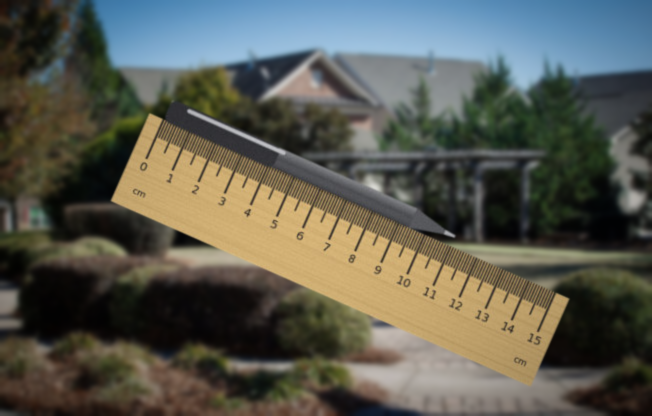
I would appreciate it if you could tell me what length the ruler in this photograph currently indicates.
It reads 11 cm
